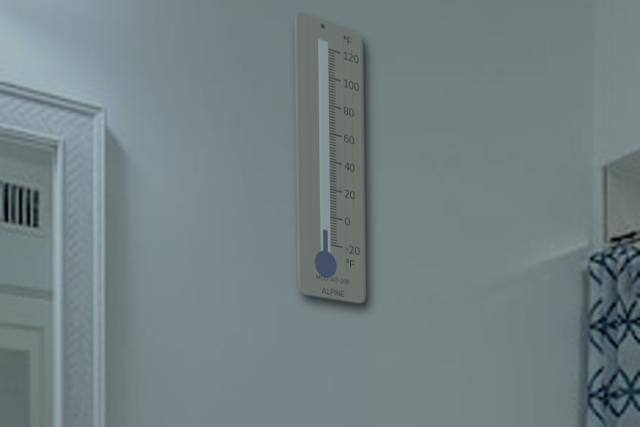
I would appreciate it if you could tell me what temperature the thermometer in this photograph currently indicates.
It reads -10 °F
